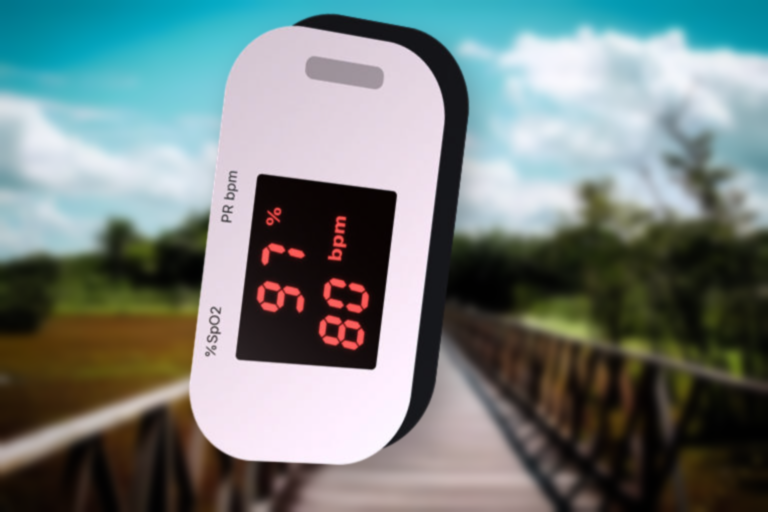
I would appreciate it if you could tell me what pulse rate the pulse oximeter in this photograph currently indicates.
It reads 80 bpm
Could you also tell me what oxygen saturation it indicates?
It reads 97 %
